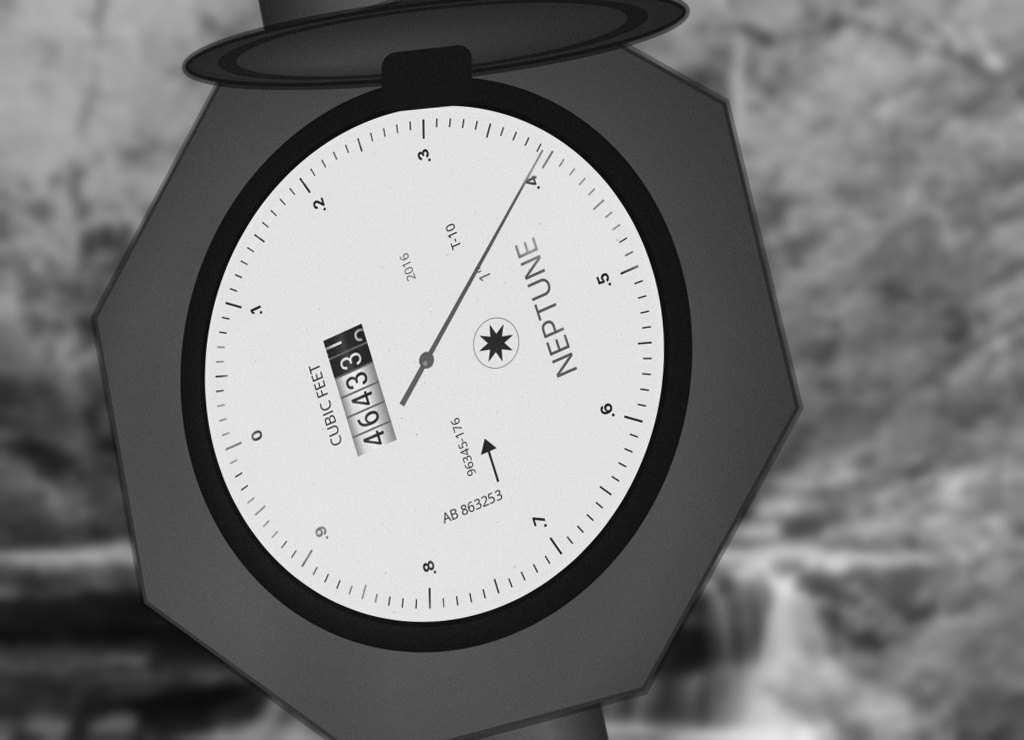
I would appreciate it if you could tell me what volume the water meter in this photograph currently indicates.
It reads 464331.39 ft³
